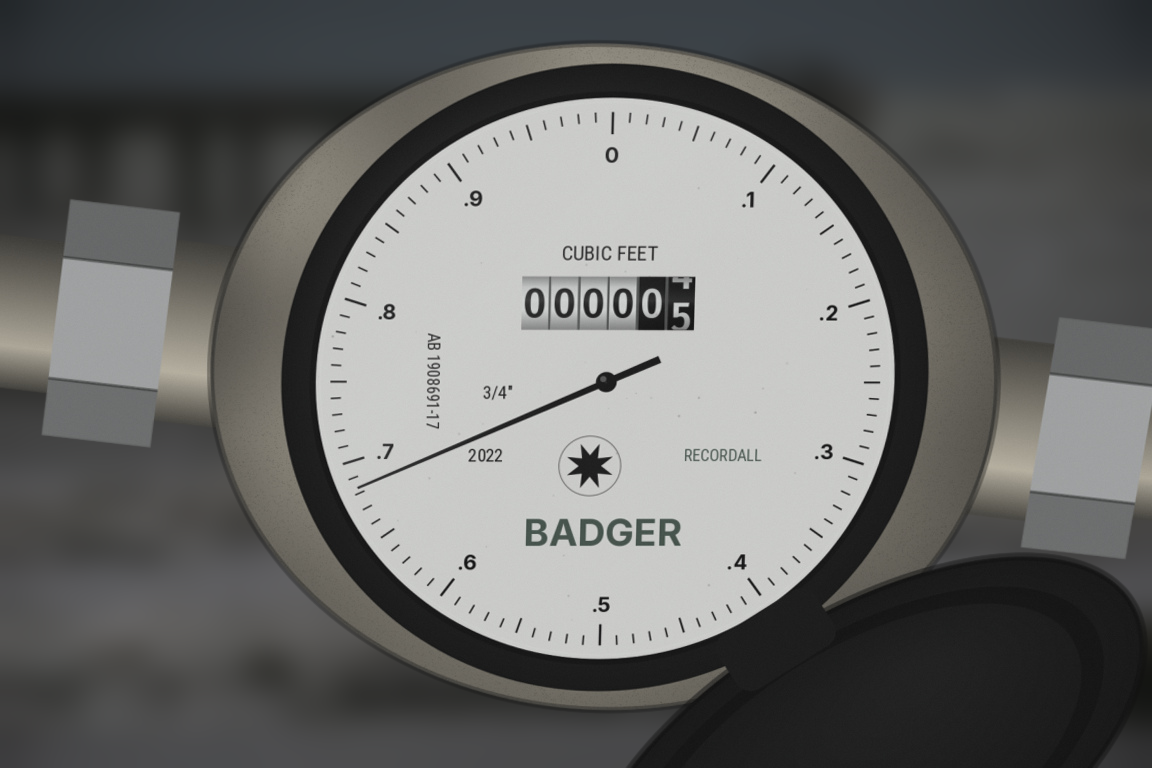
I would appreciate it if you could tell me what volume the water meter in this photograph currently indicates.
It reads 4.68 ft³
